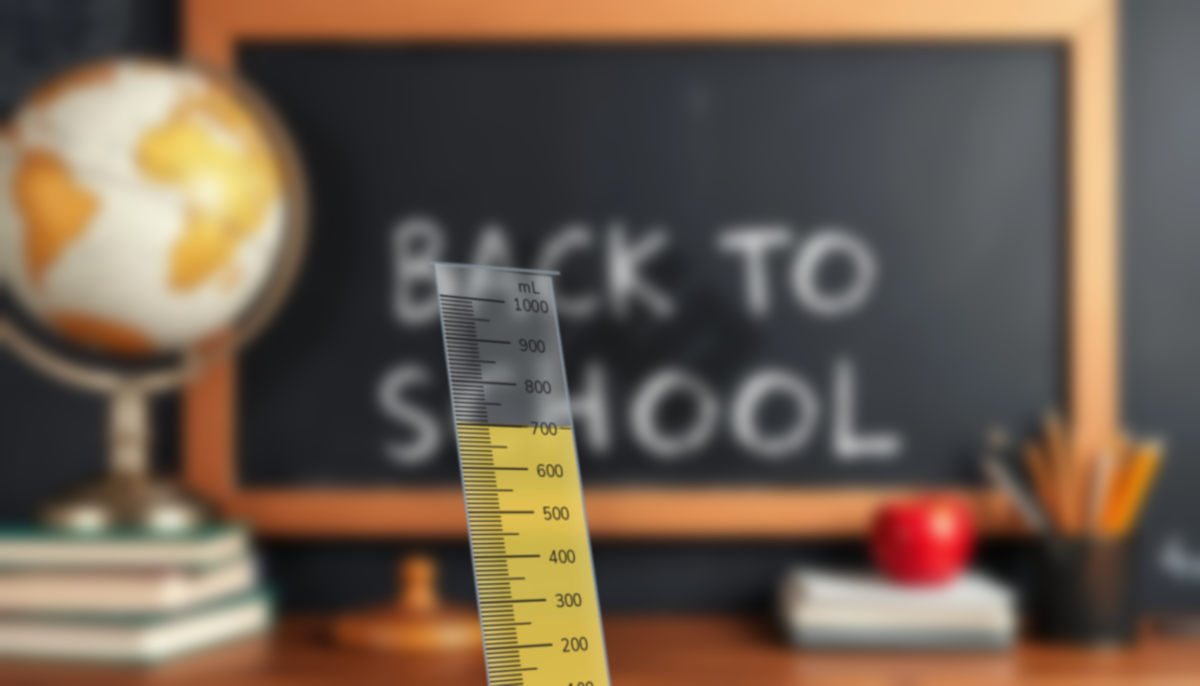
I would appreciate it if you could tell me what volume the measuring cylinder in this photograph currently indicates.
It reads 700 mL
